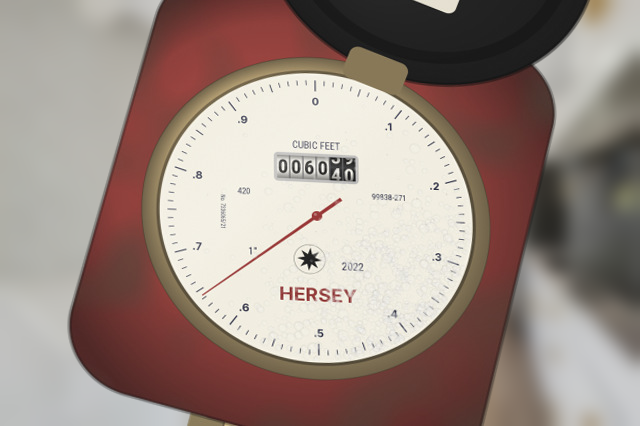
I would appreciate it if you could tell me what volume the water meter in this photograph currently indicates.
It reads 6039.64 ft³
